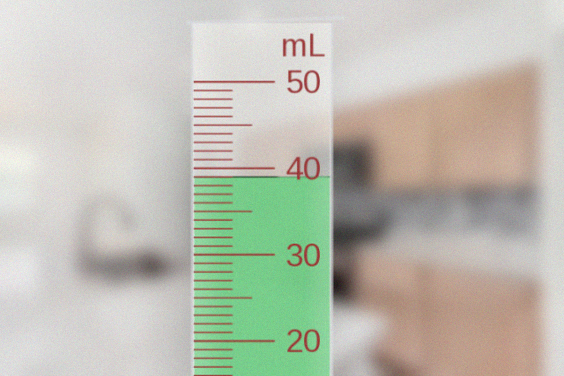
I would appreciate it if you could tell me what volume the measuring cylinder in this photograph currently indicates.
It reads 39 mL
